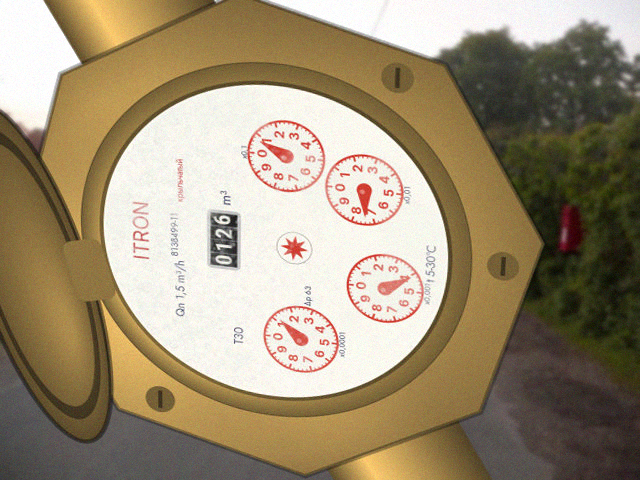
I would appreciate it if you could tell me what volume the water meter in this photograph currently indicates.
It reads 126.0741 m³
